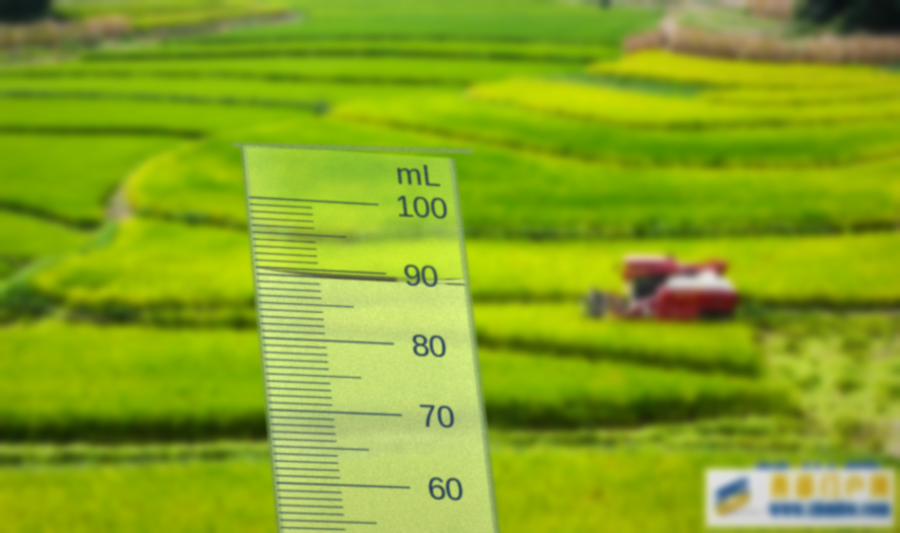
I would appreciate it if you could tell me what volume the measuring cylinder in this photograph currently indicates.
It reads 89 mL
